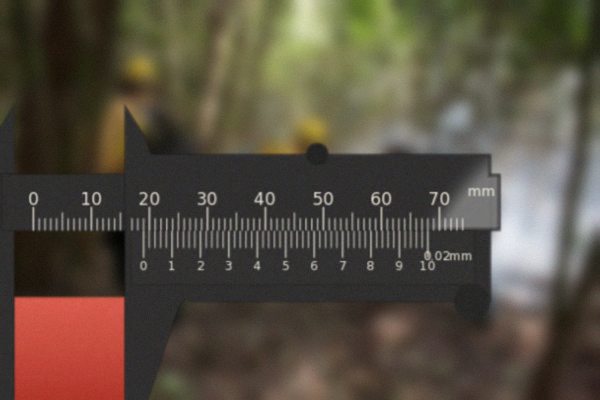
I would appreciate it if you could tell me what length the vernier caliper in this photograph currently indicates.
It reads 19.0 mm
